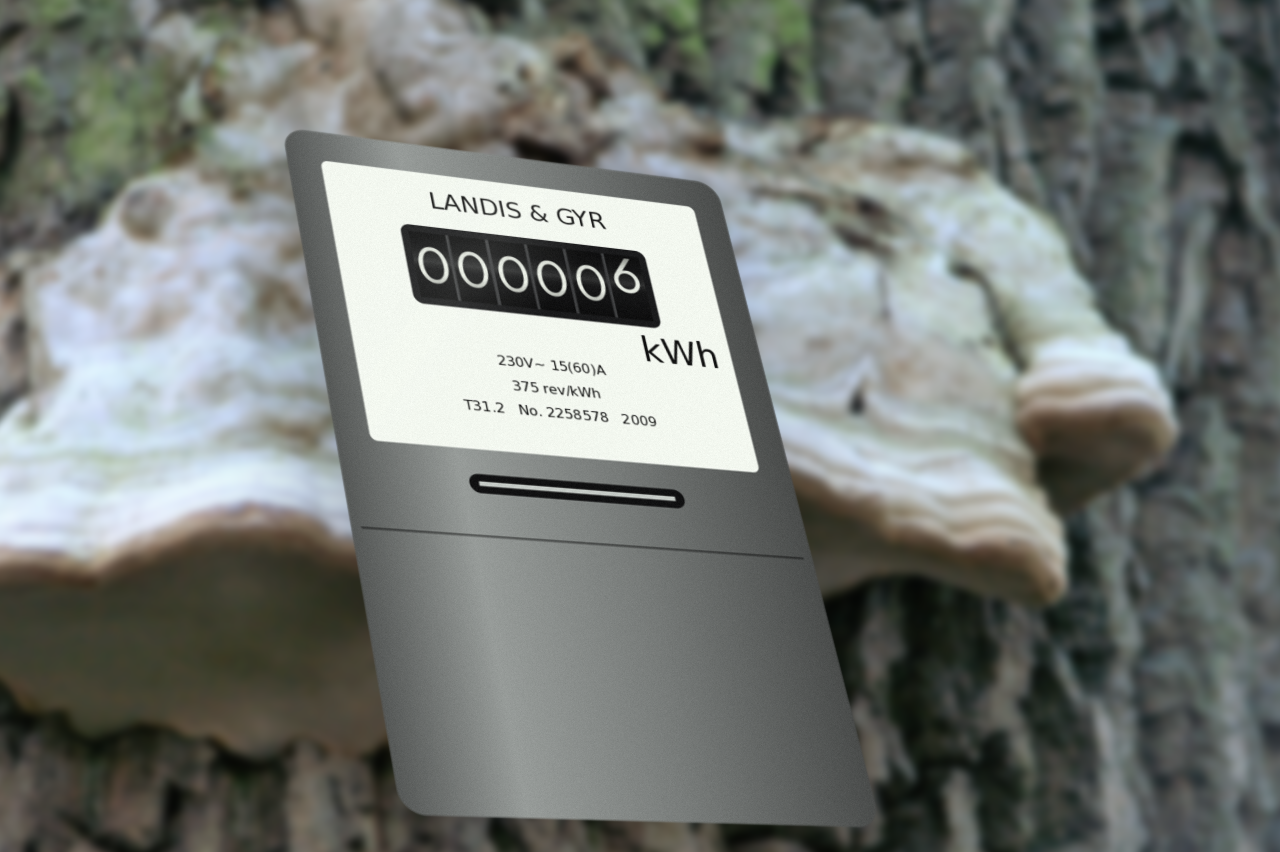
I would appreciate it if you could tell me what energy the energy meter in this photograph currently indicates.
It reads 6 kWh
